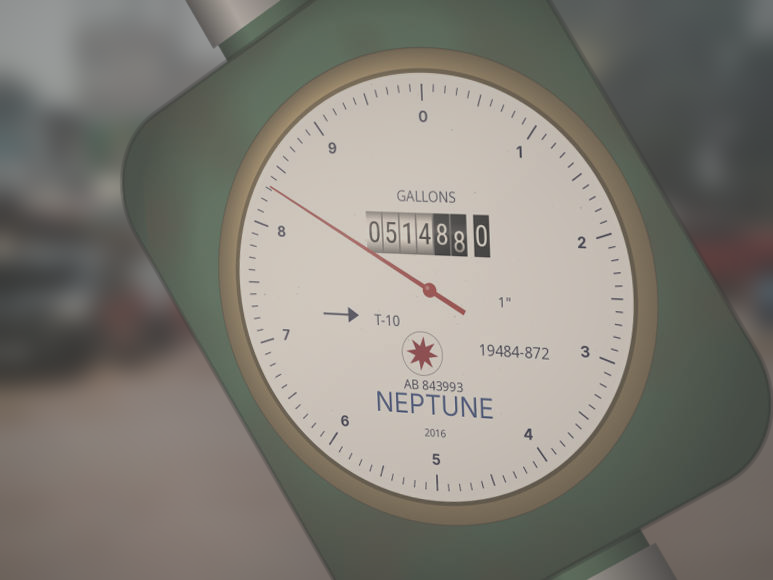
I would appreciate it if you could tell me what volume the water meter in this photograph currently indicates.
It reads 514878.3 gal
